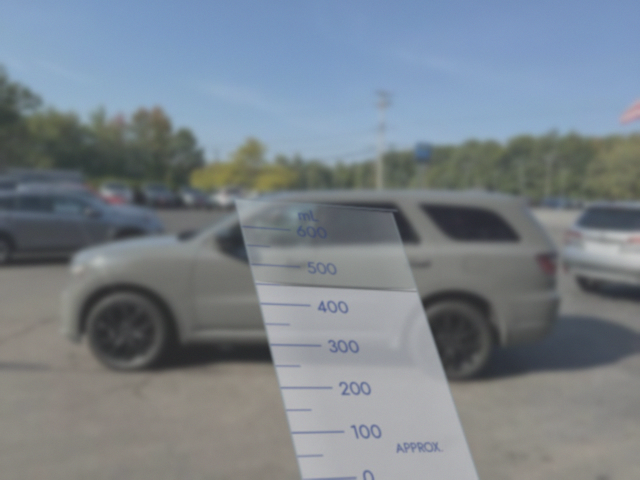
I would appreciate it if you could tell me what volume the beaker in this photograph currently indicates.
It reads 450 mL
